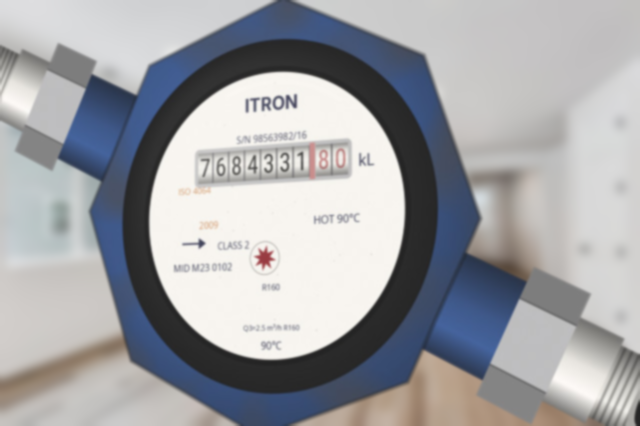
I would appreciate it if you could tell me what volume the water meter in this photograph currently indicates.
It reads 7684331.80 kL
